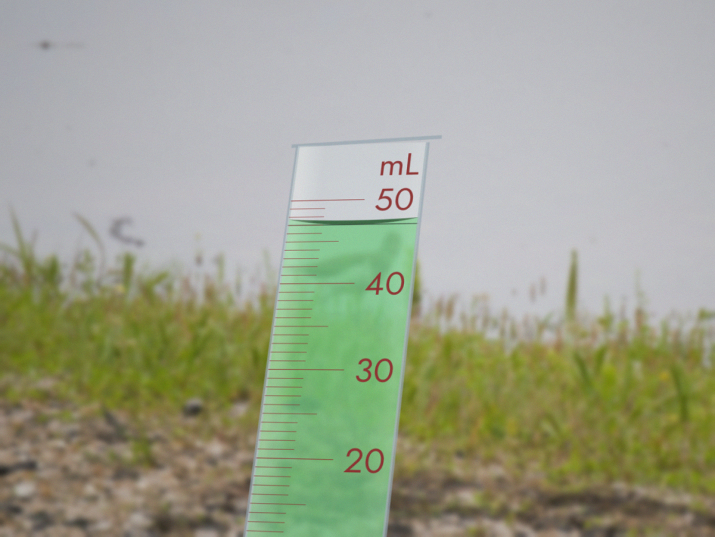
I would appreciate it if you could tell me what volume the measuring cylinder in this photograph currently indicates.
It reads 47 mL
